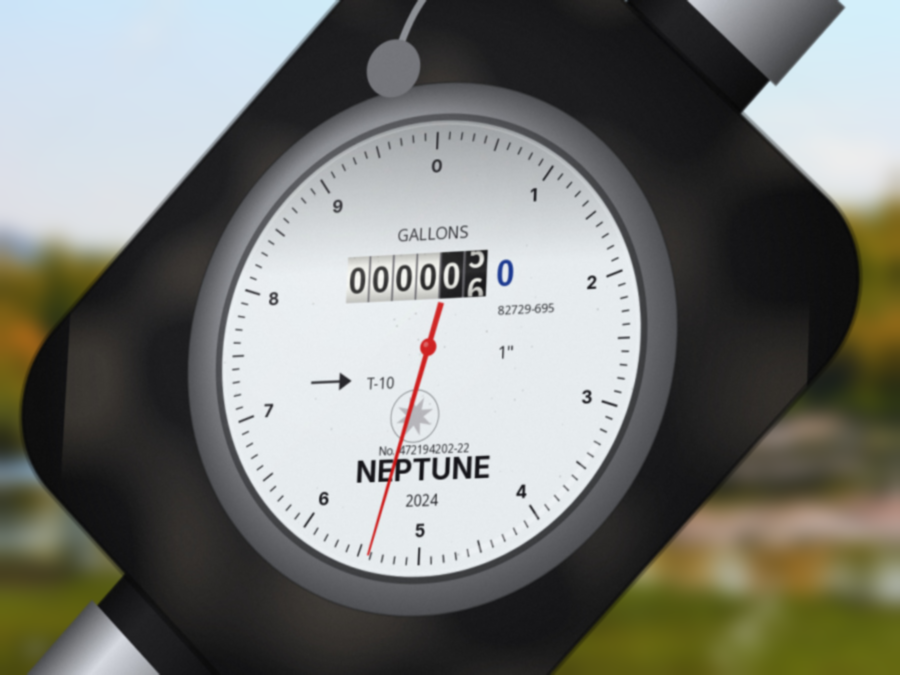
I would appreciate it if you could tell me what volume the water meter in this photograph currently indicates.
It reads 55.4 gal
